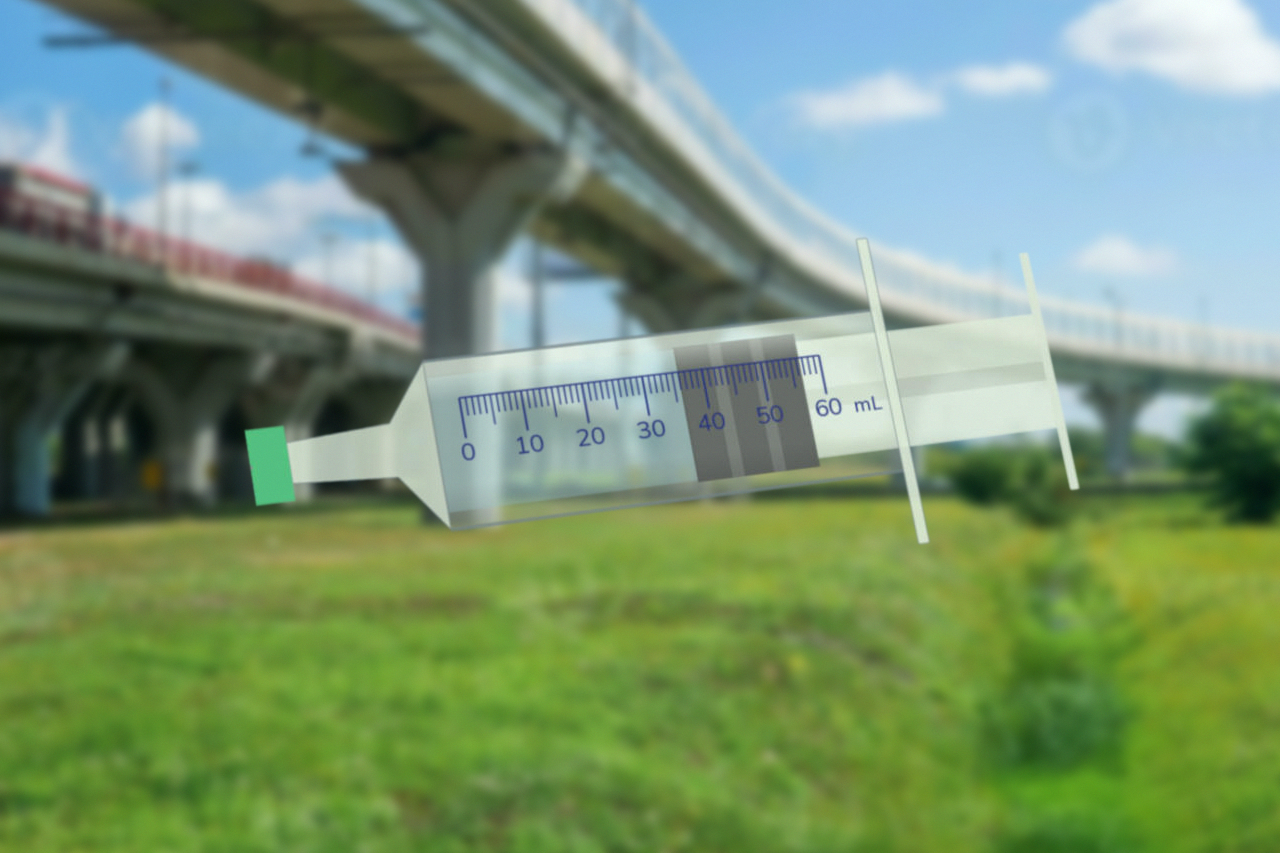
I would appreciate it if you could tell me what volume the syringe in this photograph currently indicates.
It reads 36 mL
